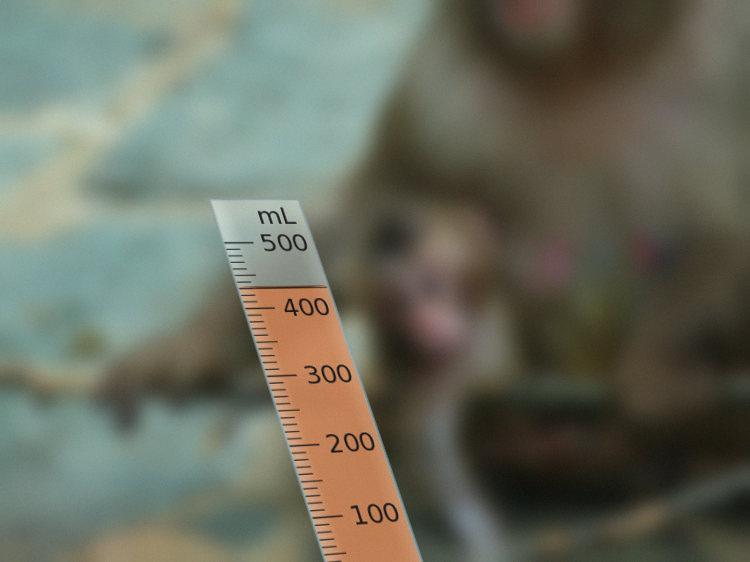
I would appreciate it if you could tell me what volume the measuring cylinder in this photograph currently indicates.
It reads 430 mL
